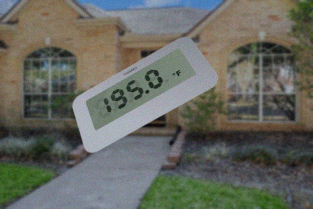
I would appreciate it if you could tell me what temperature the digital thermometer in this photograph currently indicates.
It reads 195.0 °F
